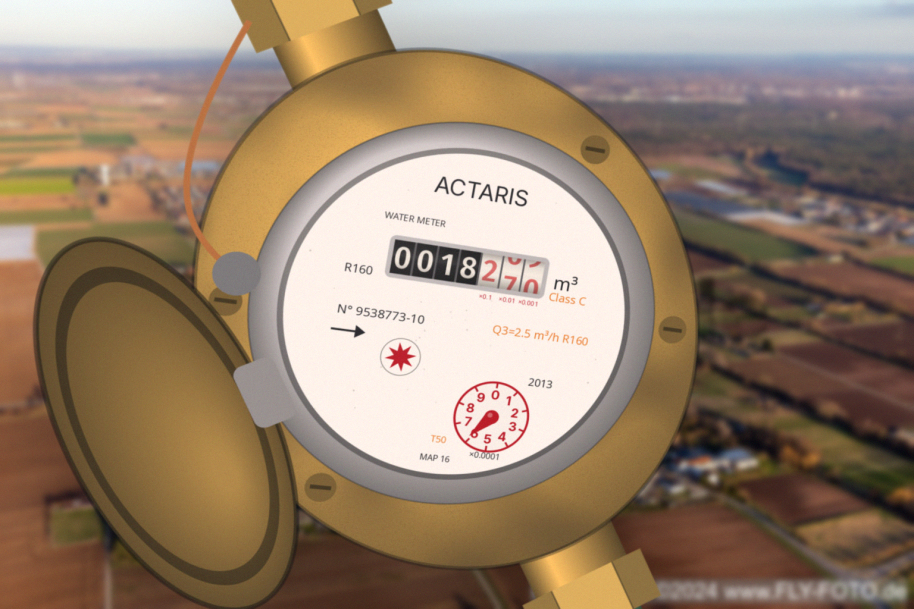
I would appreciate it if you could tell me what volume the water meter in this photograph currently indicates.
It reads 18.2696 m³
